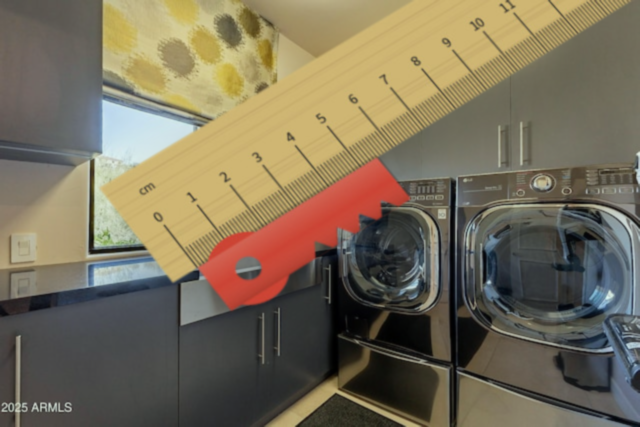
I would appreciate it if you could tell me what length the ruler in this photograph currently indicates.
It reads 5.5 cm
